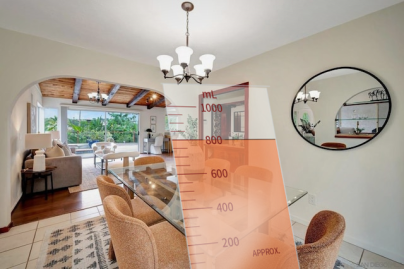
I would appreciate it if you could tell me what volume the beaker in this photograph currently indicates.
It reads 800 mL
